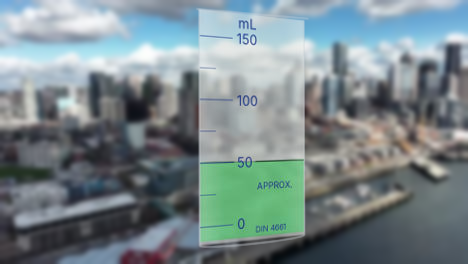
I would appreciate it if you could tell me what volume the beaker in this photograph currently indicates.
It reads 50 mL
